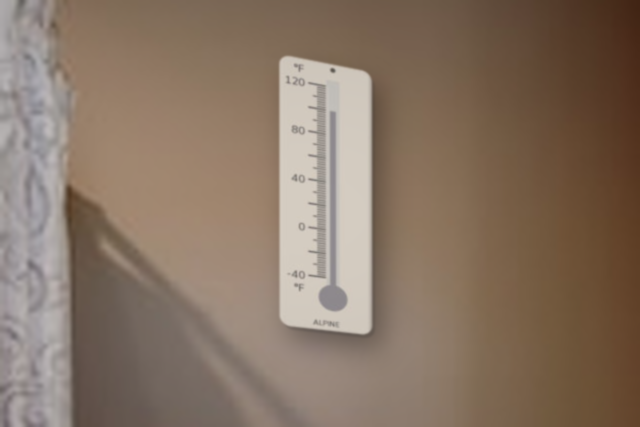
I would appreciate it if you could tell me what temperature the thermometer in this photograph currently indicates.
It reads 100 °F
